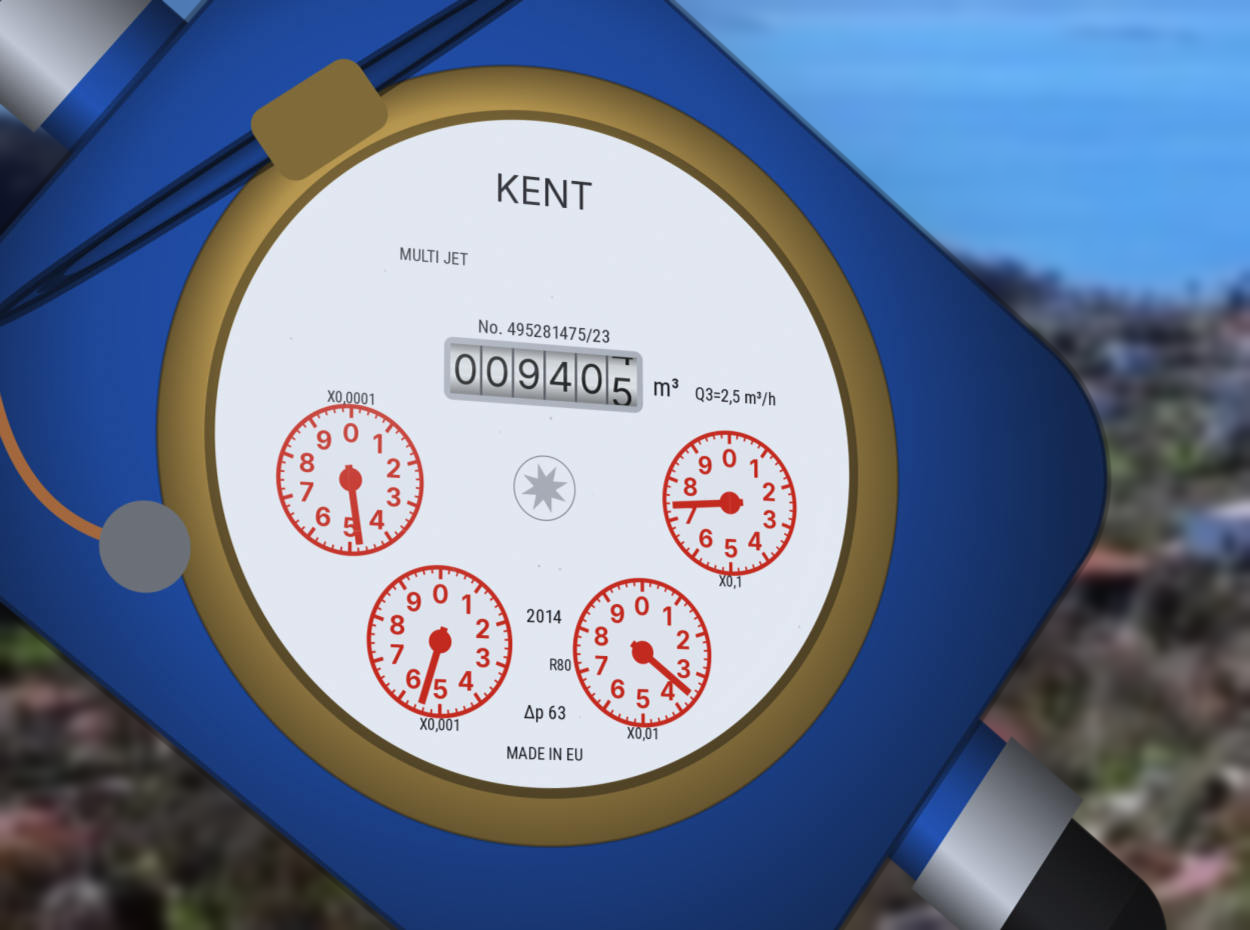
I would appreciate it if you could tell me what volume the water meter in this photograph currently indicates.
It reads 9404.7354 m³
